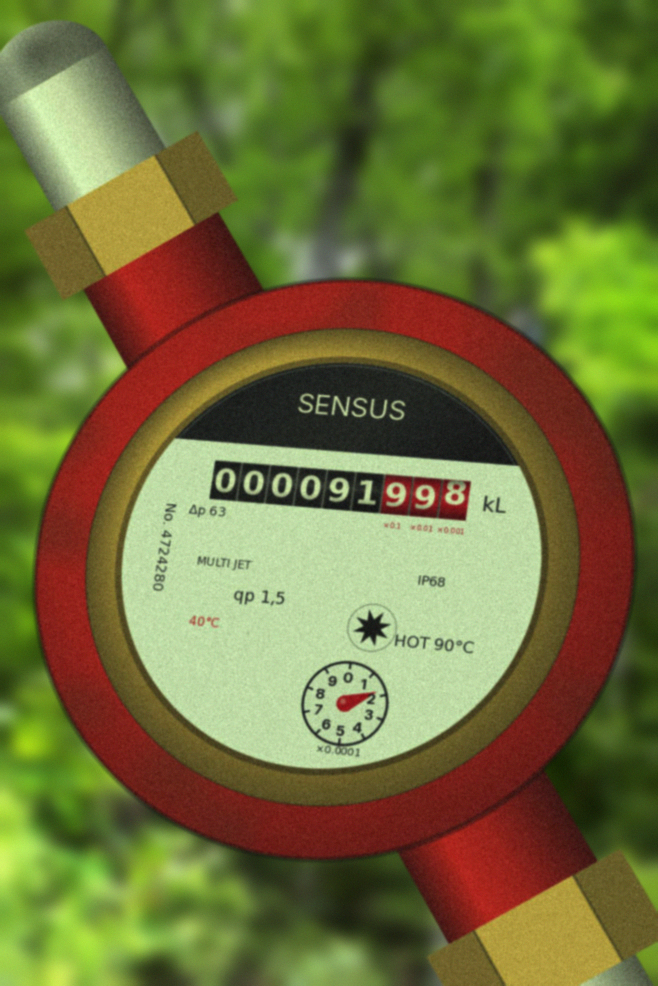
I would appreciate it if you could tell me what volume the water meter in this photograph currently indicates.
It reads 91.9981 kL
